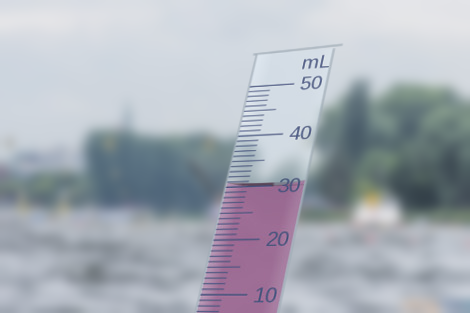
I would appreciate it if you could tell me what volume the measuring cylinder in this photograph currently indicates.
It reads 30 mL
